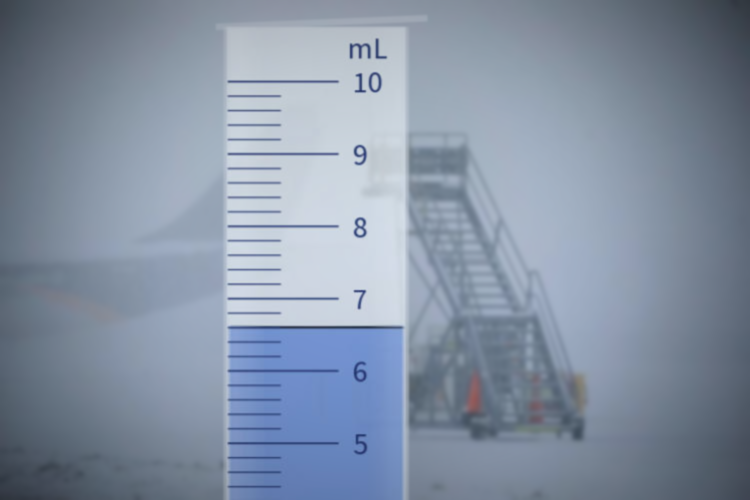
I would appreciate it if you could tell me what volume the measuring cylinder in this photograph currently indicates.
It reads 6.6 mL
